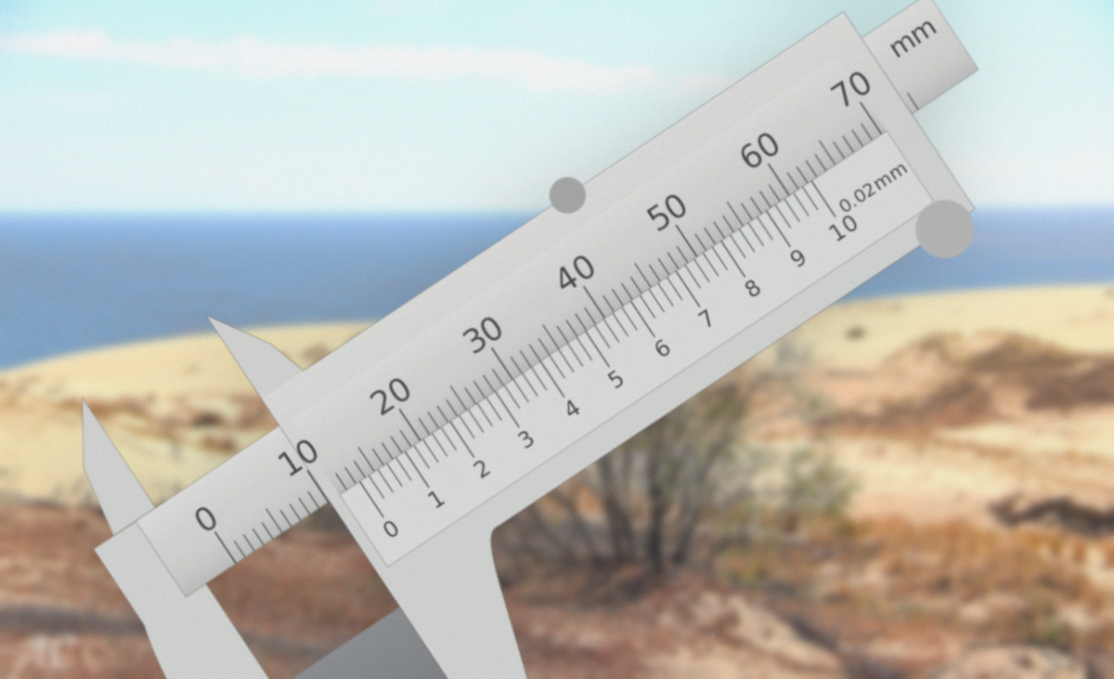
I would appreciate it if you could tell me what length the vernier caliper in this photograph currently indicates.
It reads 13.4 mm
